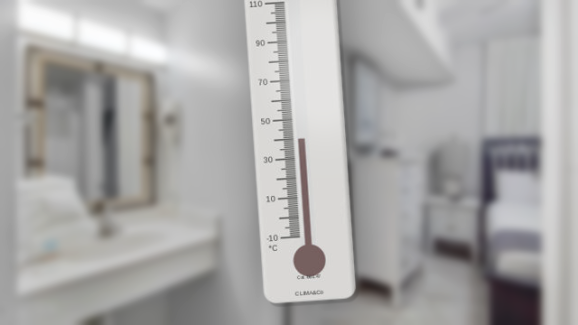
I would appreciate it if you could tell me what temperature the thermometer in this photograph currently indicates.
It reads 40 °C
